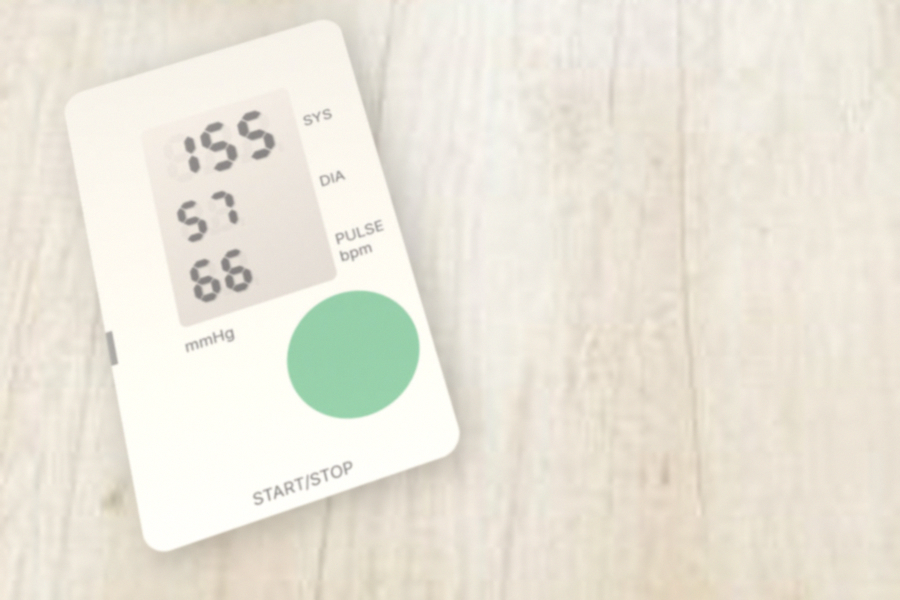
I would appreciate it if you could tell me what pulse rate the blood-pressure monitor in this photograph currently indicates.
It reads 66 bpm
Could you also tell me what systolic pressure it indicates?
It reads 155 mmHg
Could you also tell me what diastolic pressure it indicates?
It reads 57 mmHg
